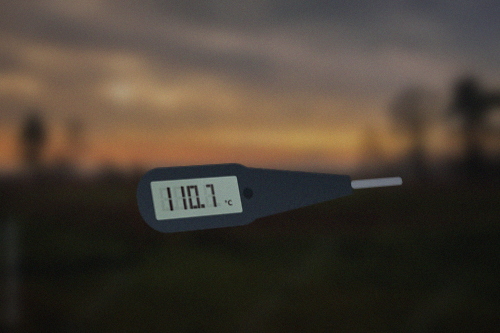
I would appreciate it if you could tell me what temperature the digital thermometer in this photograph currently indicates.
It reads 110.7 °C
